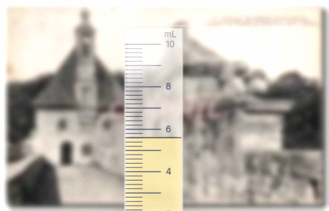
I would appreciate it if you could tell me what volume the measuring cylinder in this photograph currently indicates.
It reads 5.6 mL
